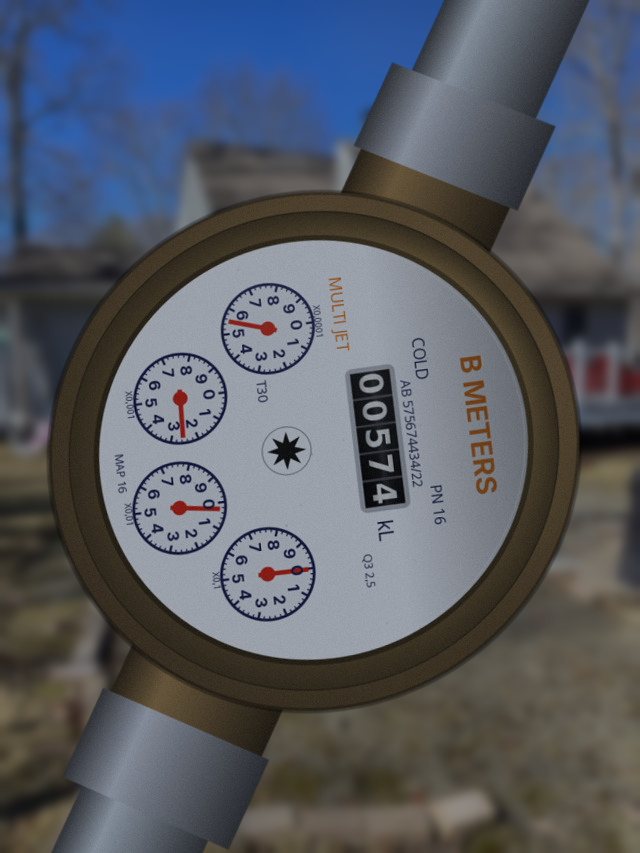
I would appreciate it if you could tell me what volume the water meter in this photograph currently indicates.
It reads 574.0025 kL
